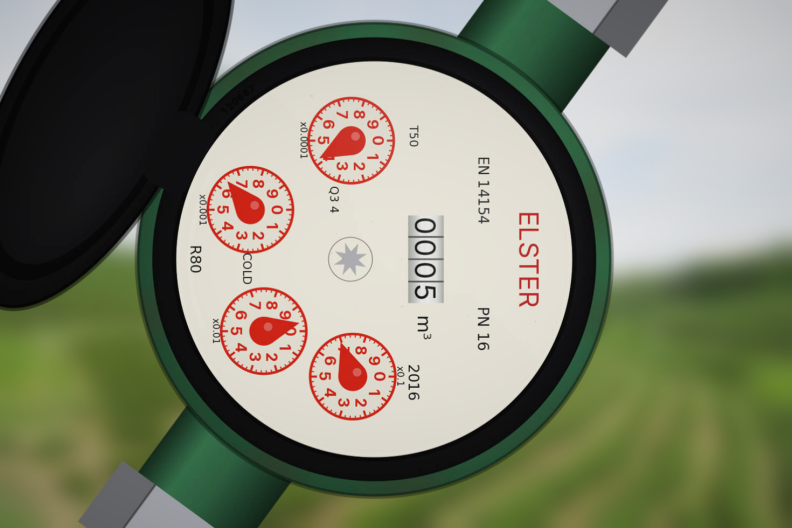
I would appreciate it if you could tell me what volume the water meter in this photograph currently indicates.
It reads 5.6964 m³
